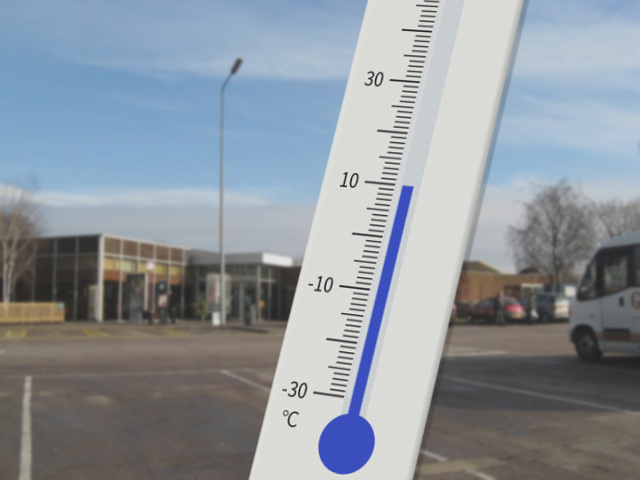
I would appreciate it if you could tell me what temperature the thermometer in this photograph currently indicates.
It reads 10 °C
